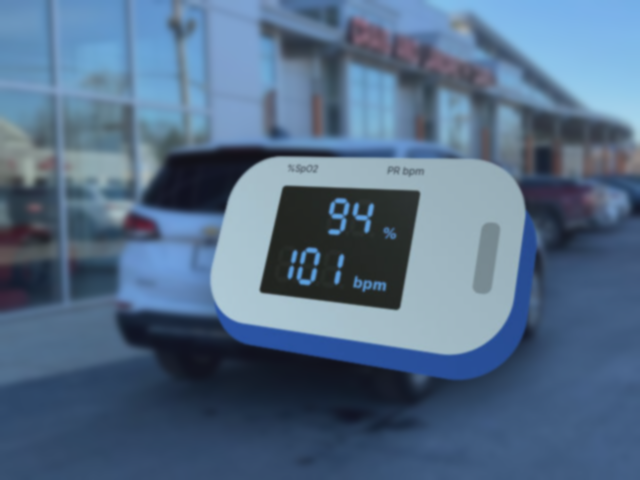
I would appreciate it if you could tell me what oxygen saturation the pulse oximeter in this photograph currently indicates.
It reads 94 %
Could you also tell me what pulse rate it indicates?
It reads 101 bpm
